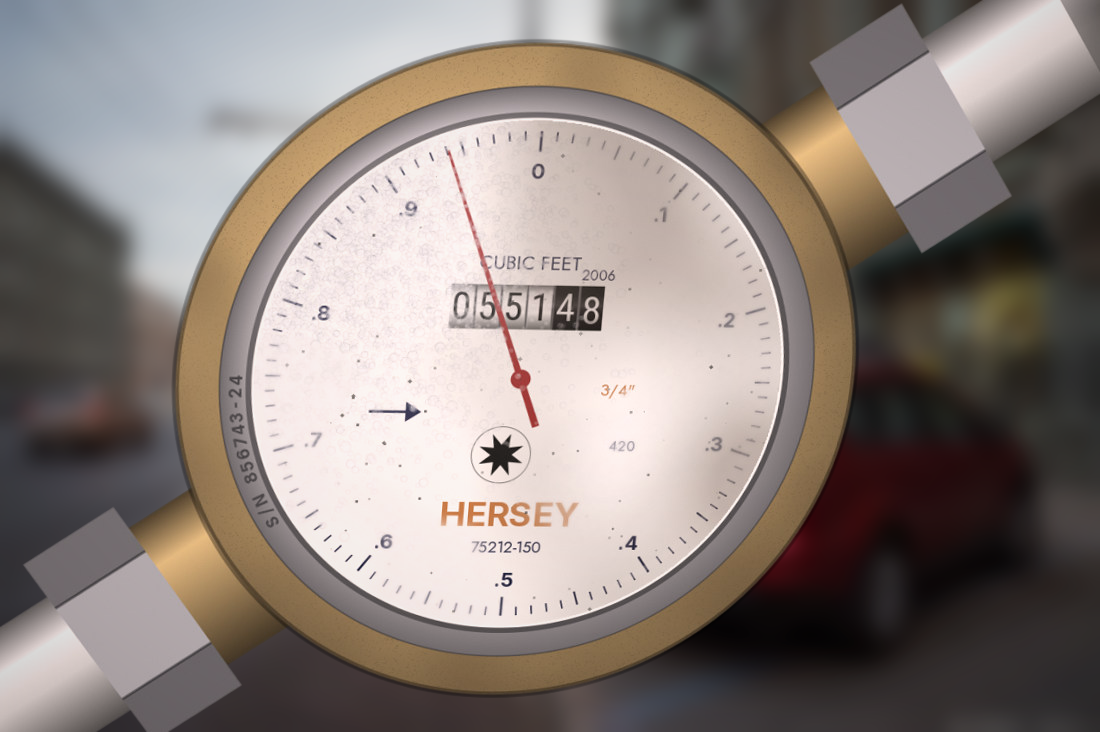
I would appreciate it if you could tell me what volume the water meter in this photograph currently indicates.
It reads 55147.94 ft³
